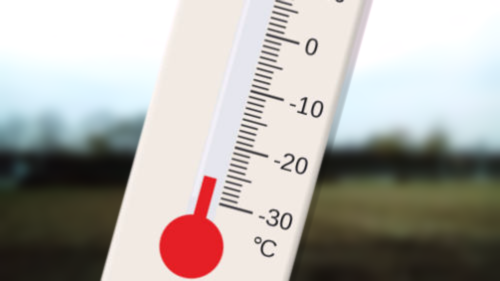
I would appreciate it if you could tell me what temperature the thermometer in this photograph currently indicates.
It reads -26 °C
